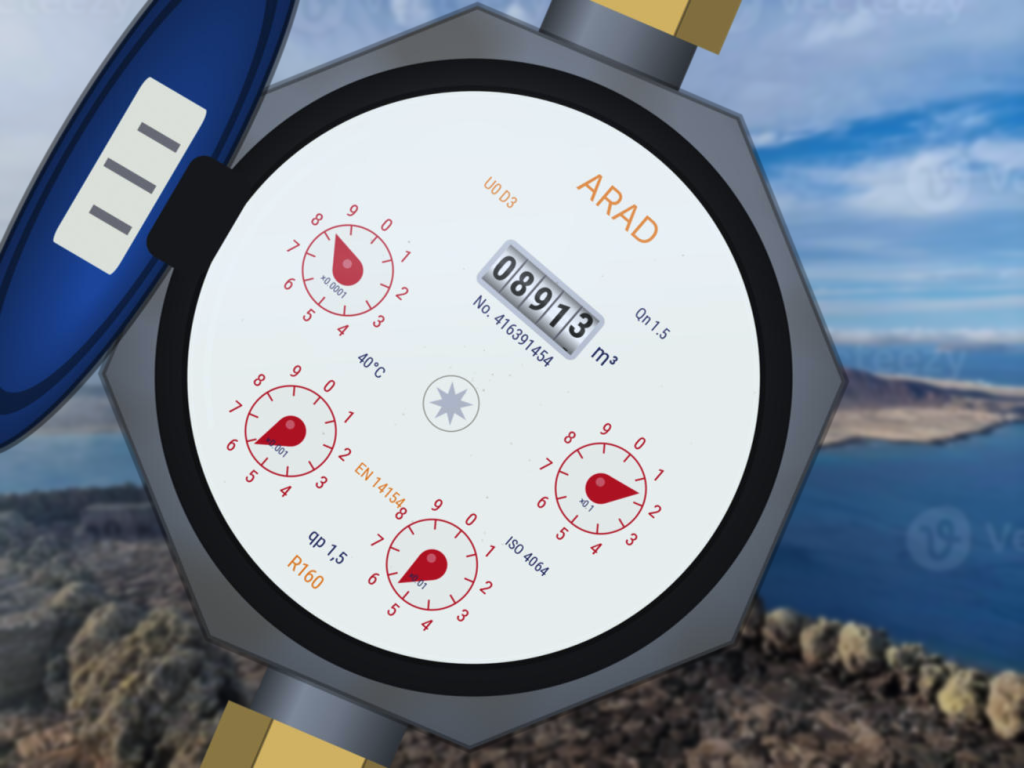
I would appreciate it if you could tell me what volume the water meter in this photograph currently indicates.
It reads 8913.1558 m³
